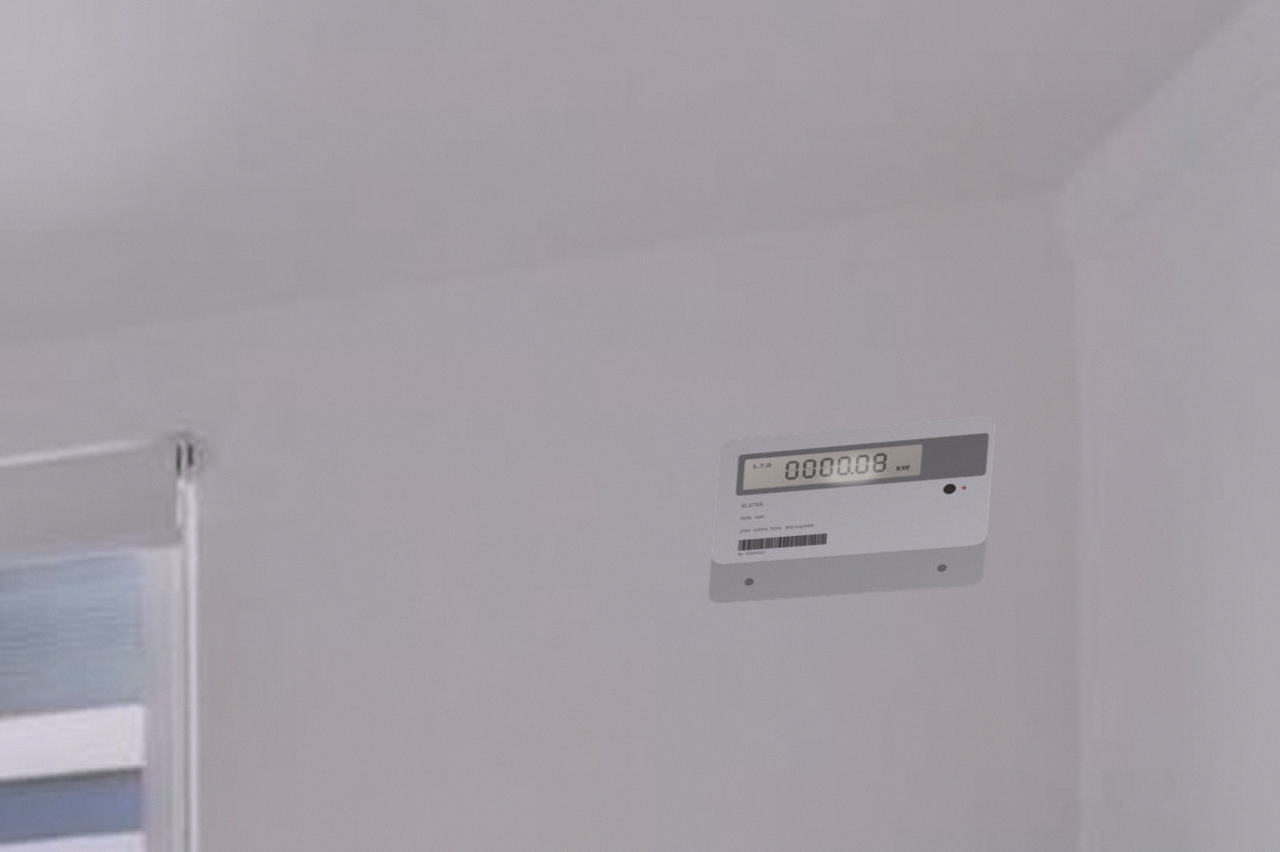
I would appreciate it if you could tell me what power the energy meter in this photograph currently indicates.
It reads 0.08 kW
